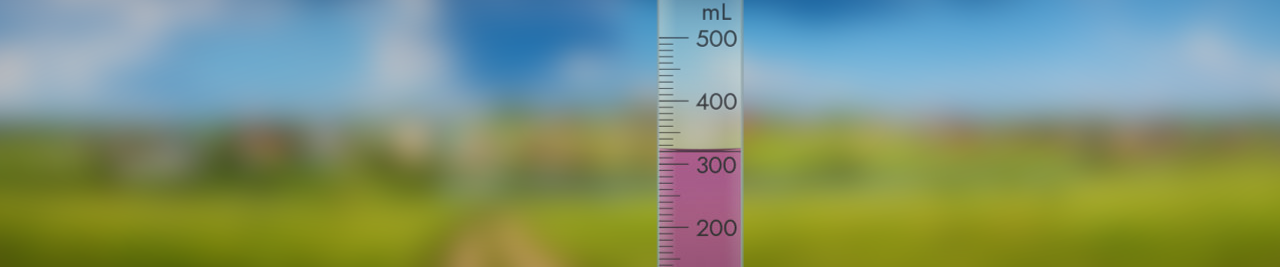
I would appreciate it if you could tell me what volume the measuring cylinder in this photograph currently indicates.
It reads 320 mL
